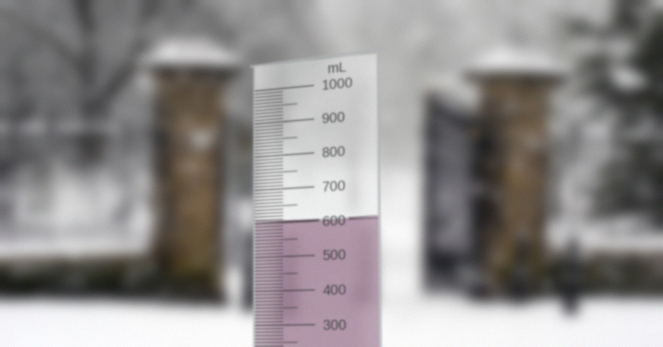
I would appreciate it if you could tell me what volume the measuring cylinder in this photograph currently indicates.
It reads 600 mL
